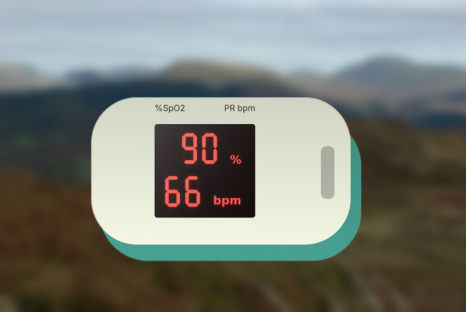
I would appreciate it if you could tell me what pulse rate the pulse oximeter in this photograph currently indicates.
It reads 66 bpm
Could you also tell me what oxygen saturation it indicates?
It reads 90 %
